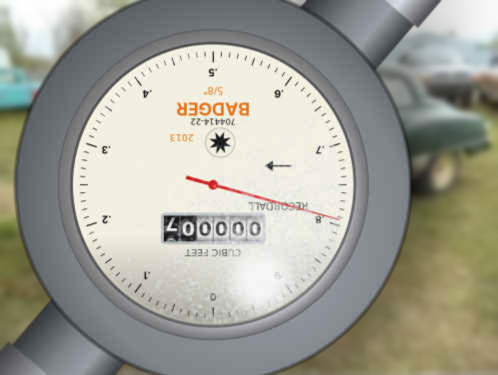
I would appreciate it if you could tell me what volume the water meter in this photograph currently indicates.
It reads 6.79 ft³
